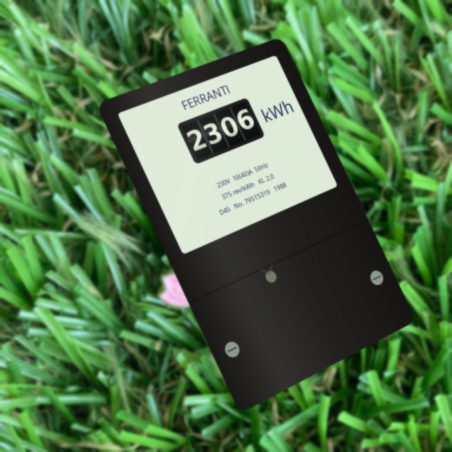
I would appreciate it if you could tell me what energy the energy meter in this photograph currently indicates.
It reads 2306 kWh
